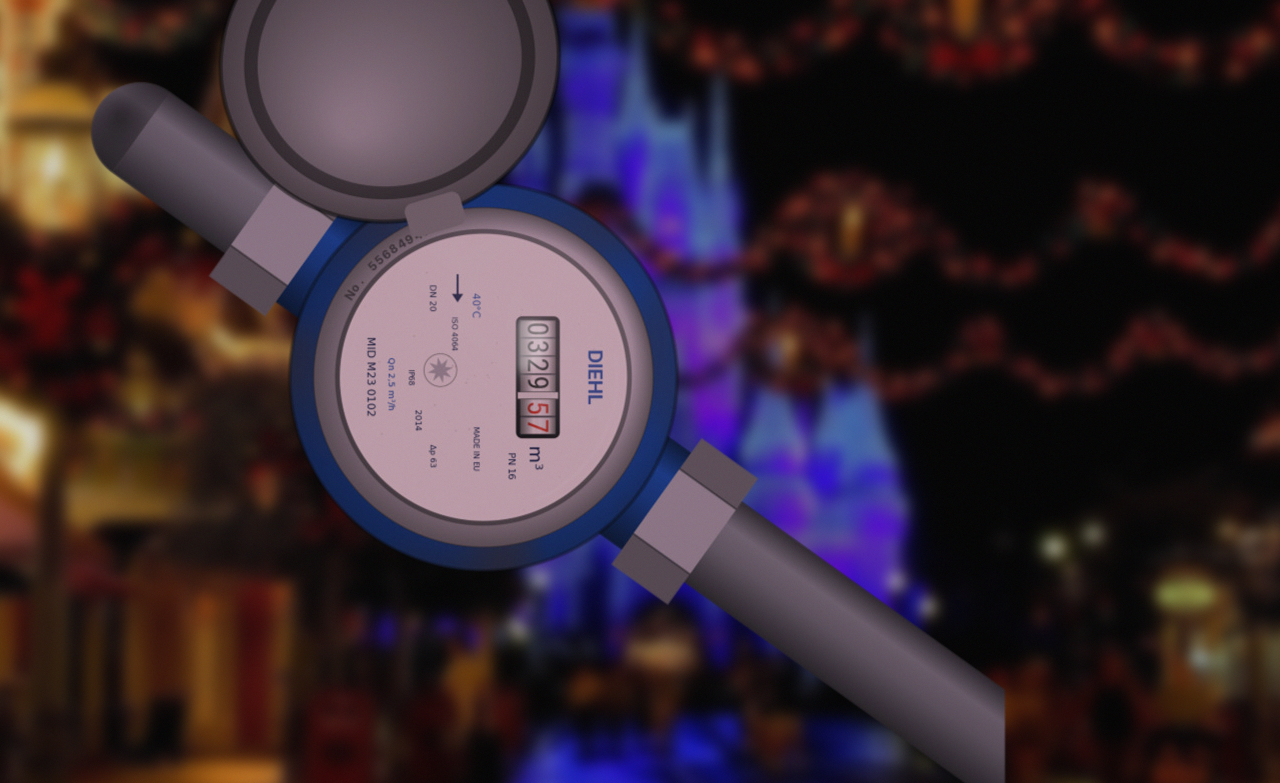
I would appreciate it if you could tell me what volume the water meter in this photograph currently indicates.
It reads 329.57 m³
